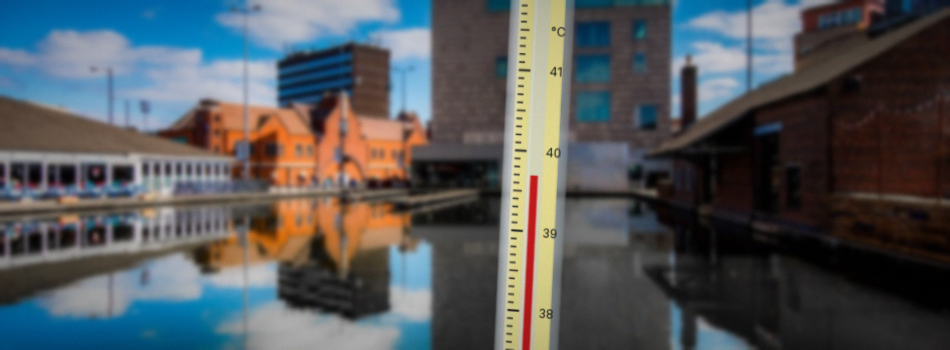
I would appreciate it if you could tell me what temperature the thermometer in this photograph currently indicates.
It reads 39.7 °C
